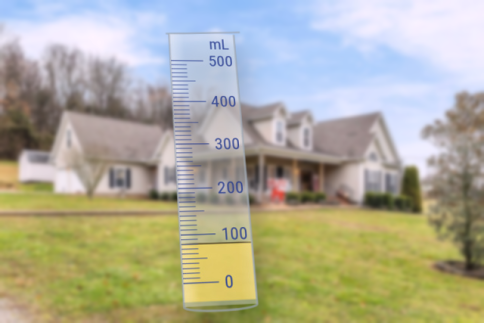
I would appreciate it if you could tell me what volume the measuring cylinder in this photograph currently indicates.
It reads 80 mL
